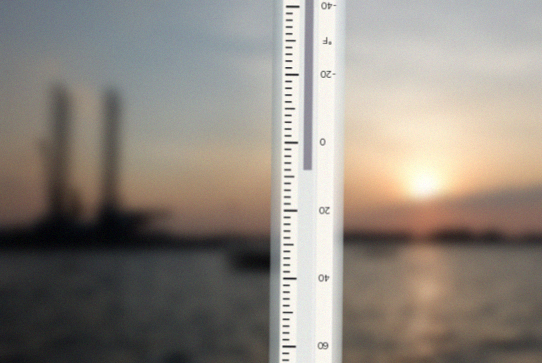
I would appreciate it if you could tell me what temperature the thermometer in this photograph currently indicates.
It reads 8 °F
